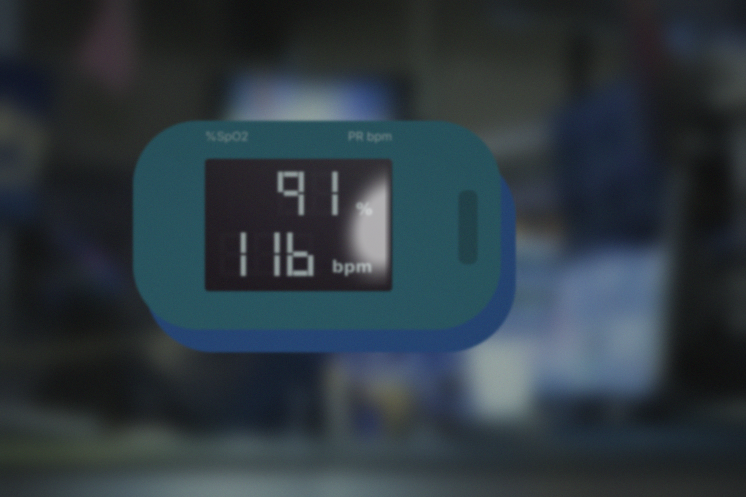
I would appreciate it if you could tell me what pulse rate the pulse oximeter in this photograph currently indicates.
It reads 116 bpm
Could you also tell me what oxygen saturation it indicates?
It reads 91 %
